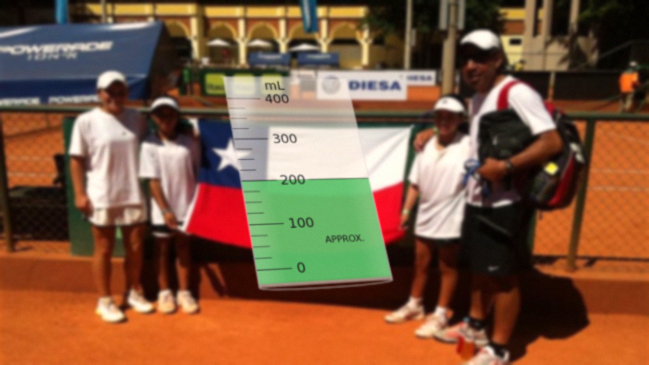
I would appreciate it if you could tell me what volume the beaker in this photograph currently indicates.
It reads 200 mL
